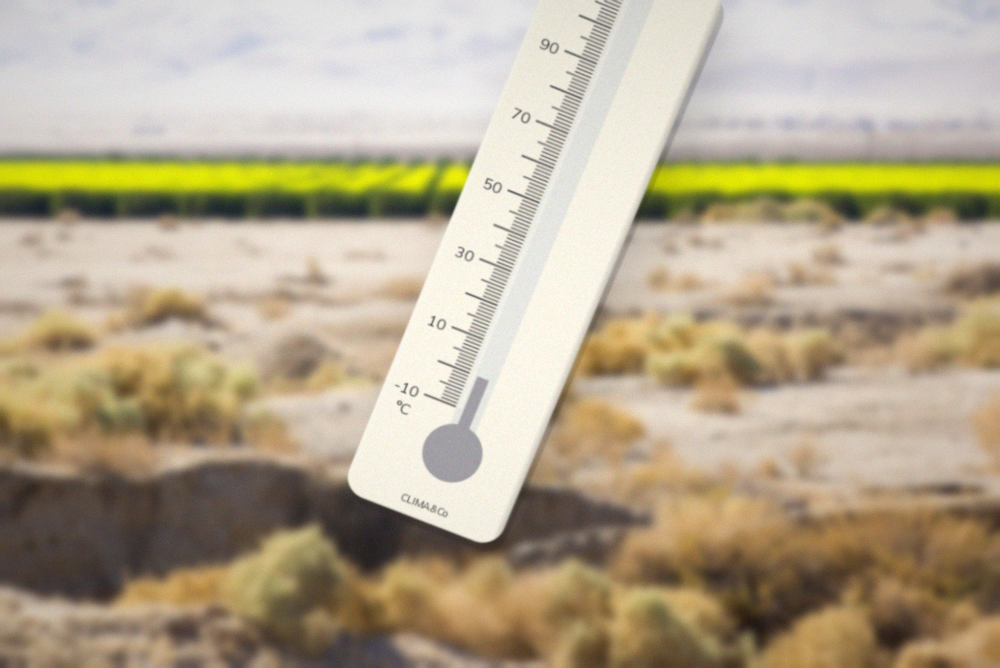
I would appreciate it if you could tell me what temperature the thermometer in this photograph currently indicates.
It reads 0 °C
